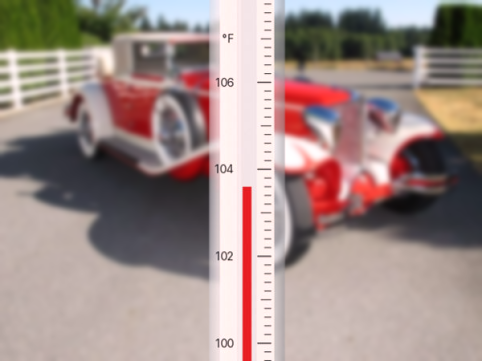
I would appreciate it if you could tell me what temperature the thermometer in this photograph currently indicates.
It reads 103.6 °F
